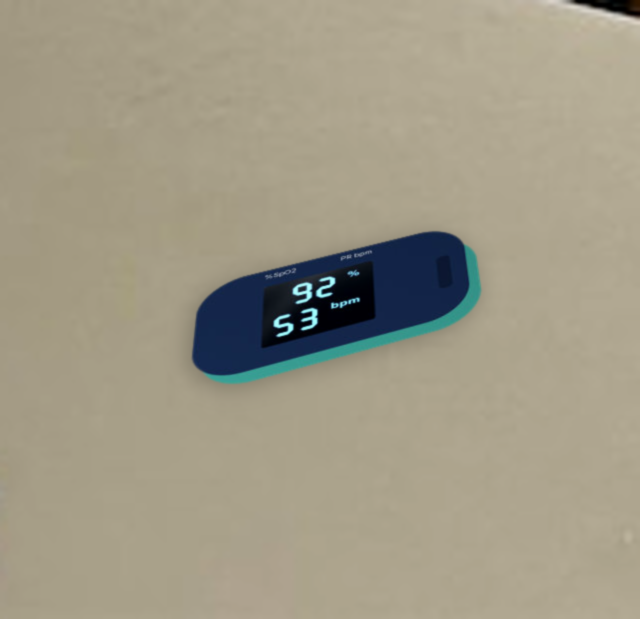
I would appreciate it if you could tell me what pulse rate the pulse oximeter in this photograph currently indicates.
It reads 53 bpm
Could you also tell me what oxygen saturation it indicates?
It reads 92 %
